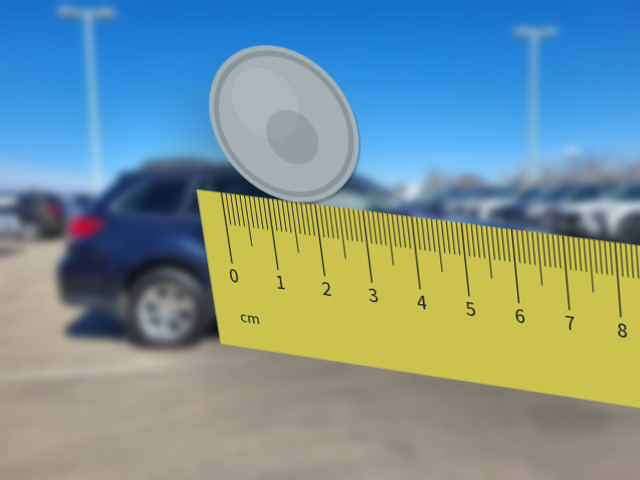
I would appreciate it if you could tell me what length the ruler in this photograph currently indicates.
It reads 3.1 cm
